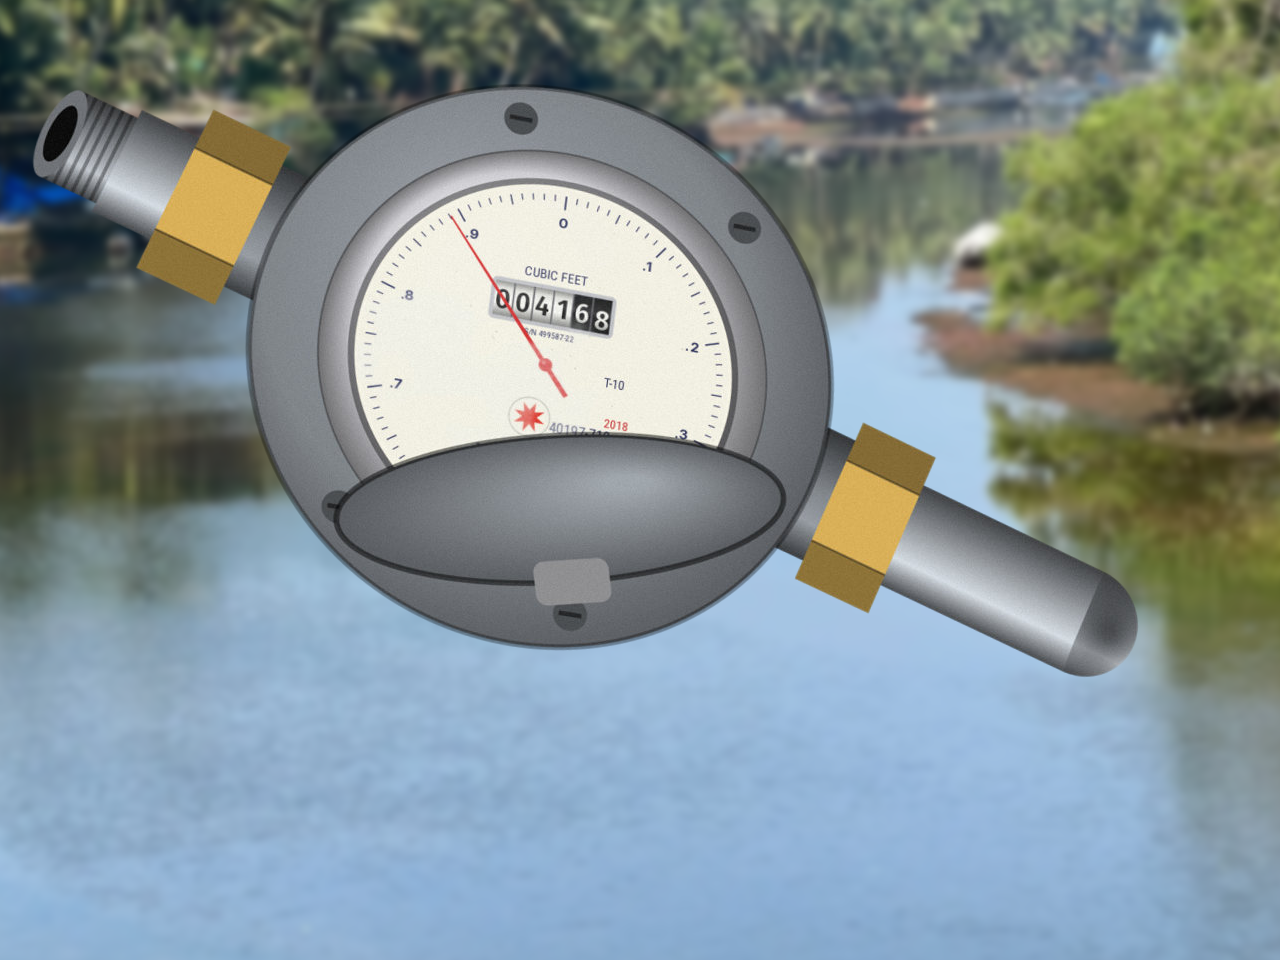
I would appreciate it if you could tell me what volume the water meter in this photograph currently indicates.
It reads 4167.89 ft³
